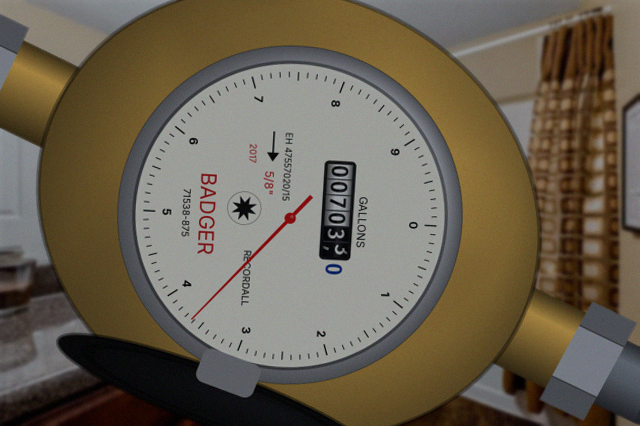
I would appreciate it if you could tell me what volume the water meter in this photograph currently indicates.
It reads 70333.6 gal
